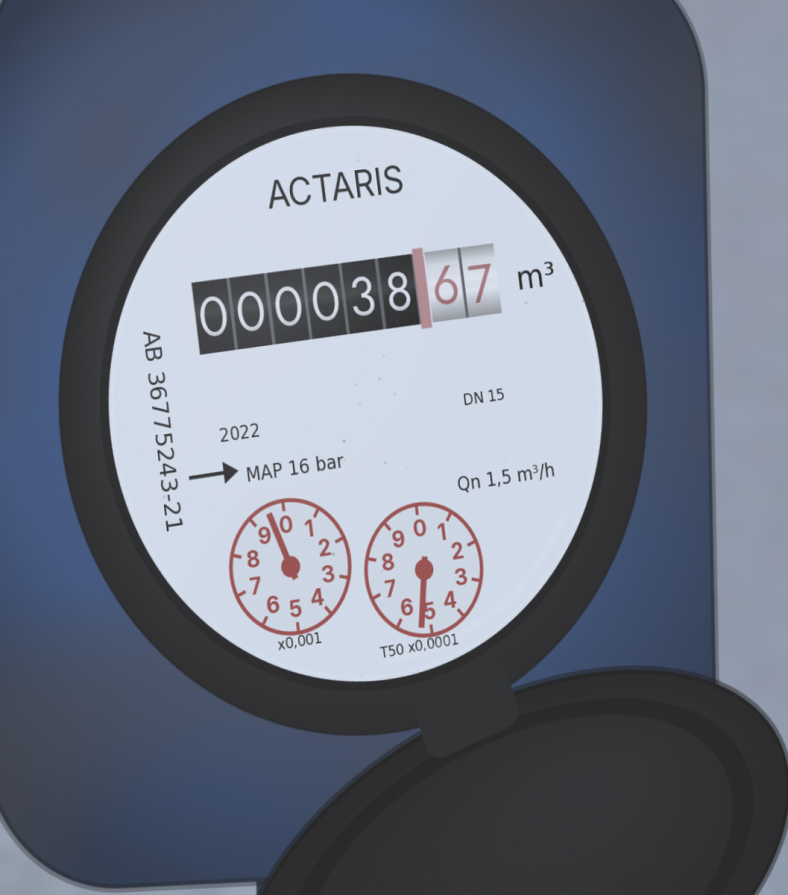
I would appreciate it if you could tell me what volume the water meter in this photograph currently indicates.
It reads 38.6695 m³
